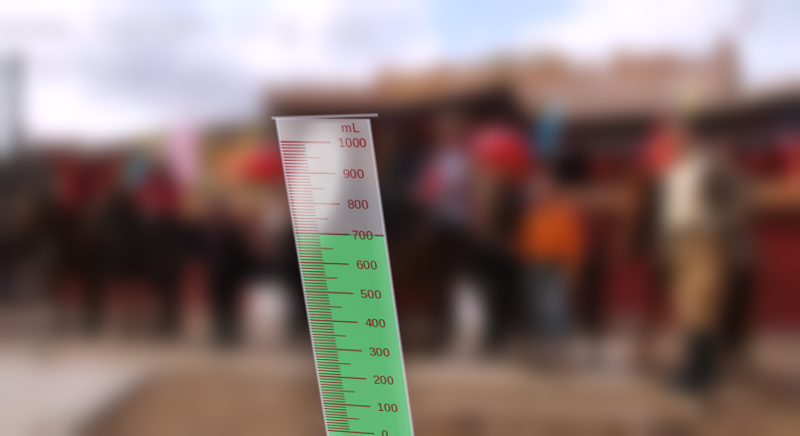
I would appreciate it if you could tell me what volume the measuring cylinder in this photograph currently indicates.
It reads 700 mL
